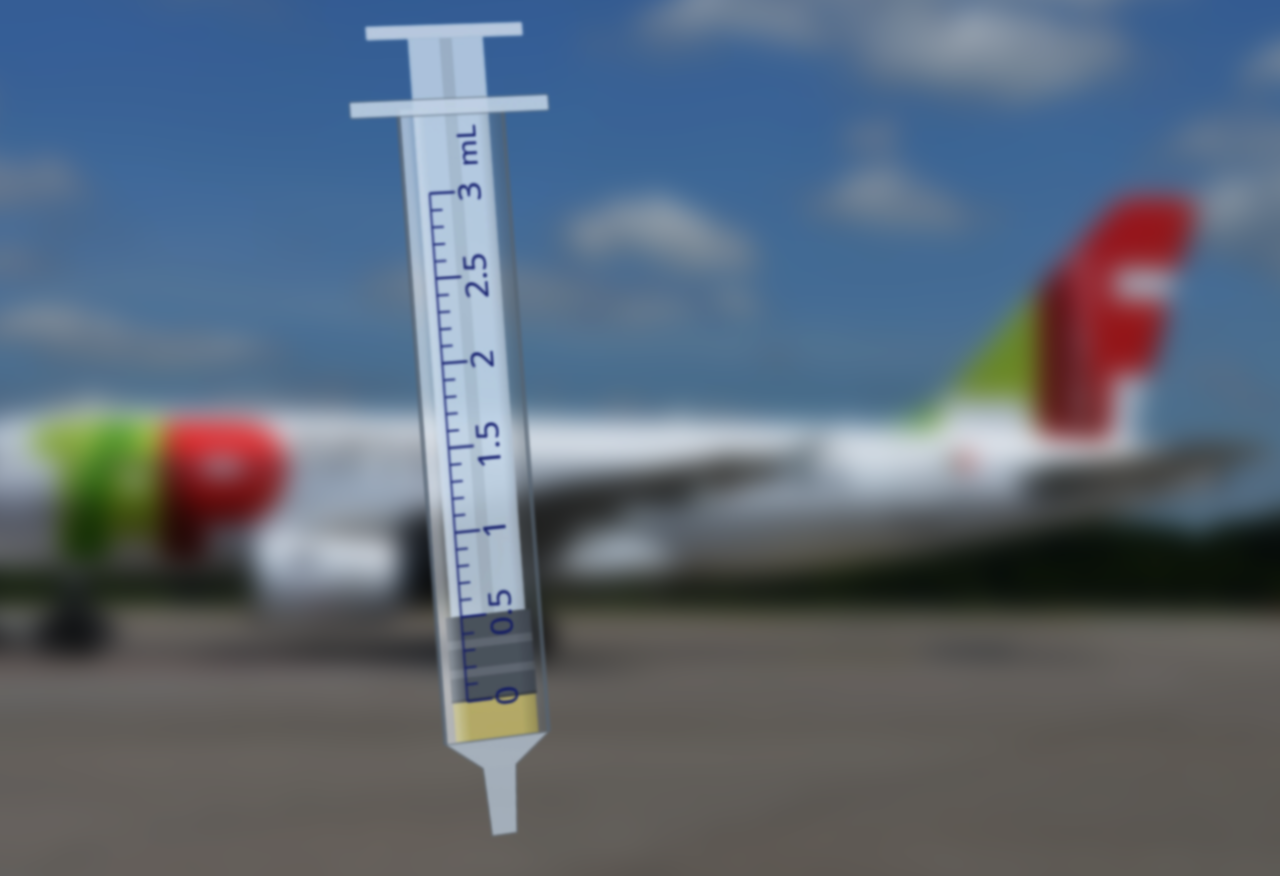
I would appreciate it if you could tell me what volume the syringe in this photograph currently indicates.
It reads 0 mL
